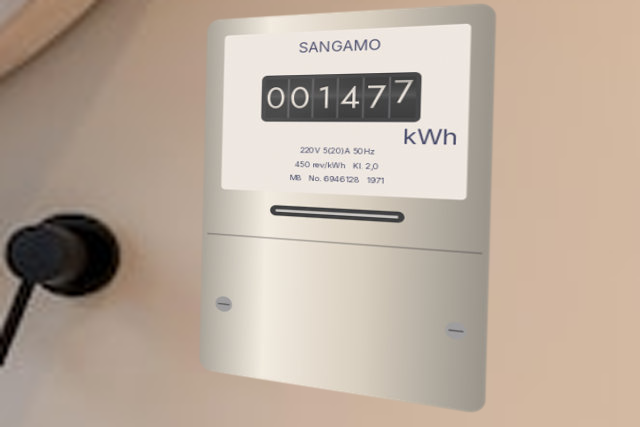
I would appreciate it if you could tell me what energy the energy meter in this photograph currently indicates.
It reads 1477 kWh
